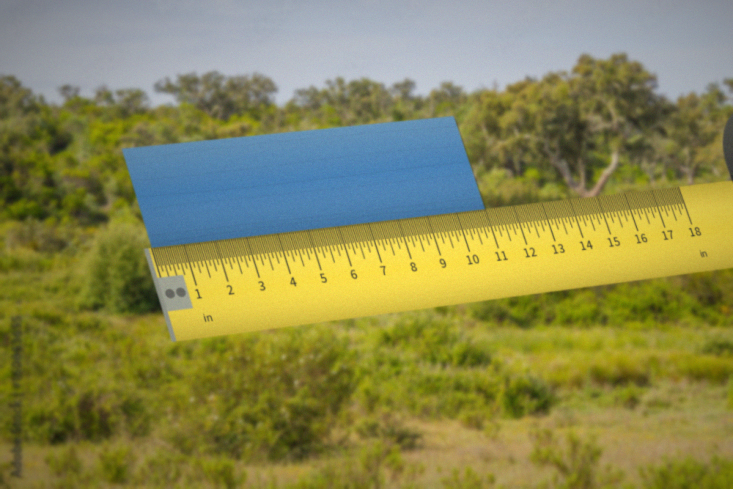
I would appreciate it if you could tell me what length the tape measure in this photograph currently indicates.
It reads 11 in
